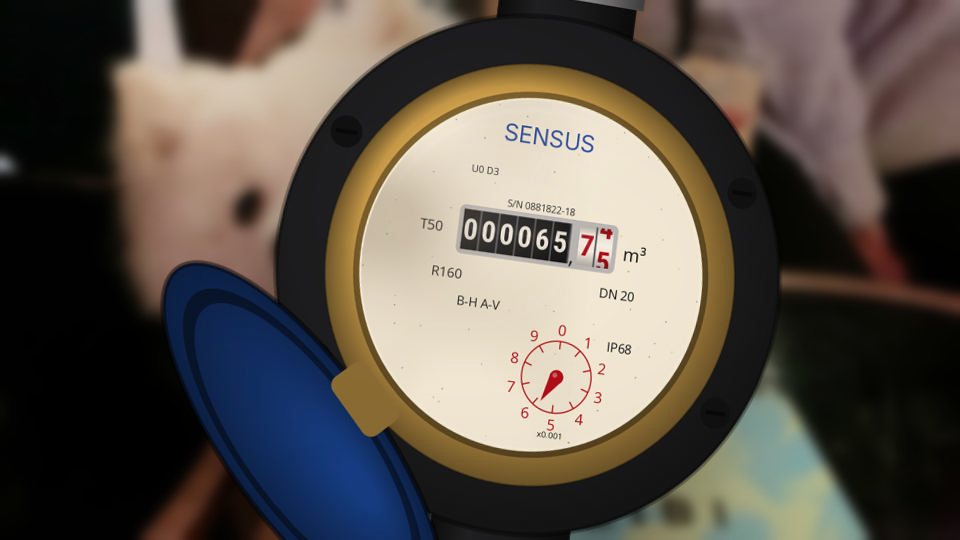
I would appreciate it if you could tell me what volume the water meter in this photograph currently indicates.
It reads 65.745 m³
